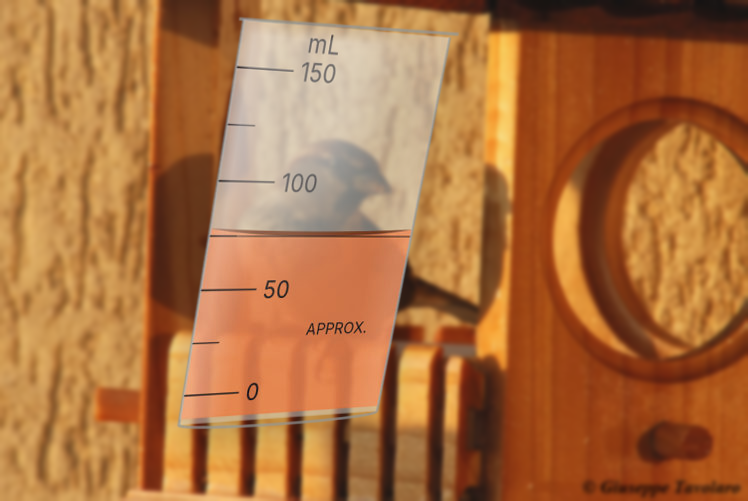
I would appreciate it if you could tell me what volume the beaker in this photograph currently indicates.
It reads 75 mL
